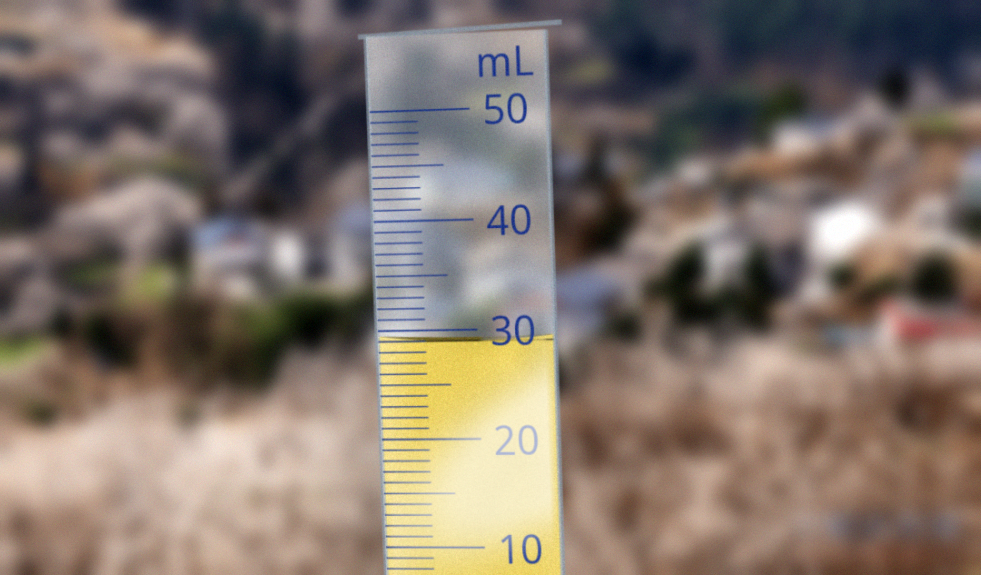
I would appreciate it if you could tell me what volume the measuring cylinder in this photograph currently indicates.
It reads 29 mL
